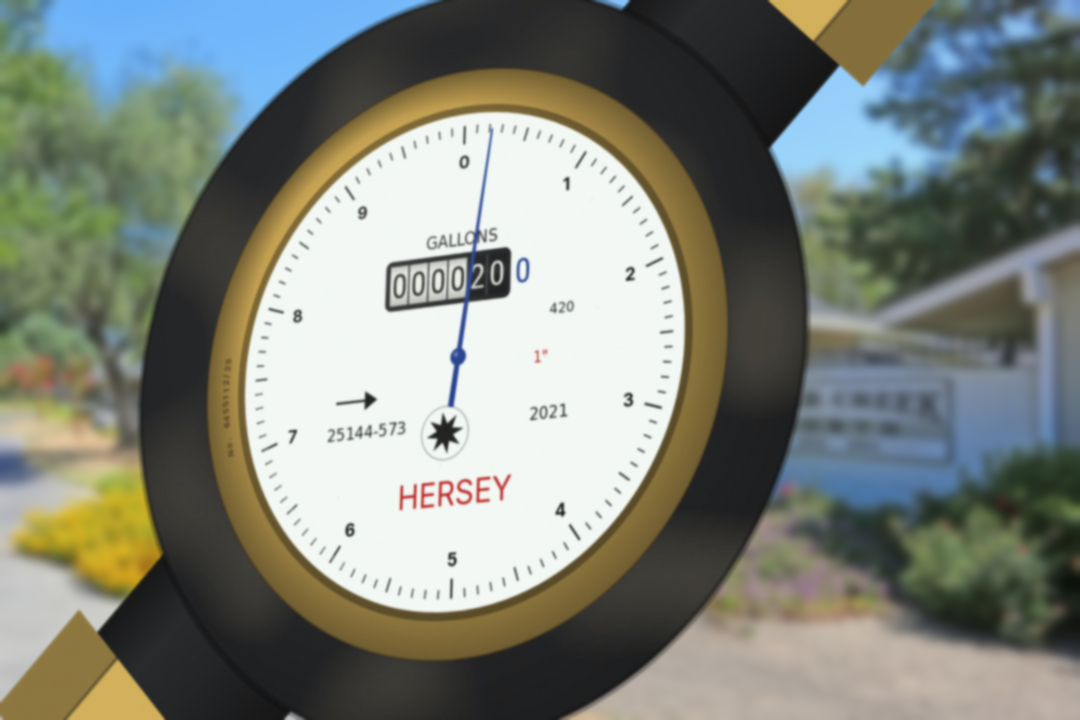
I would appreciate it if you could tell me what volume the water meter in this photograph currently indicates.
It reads 200.2 gal
